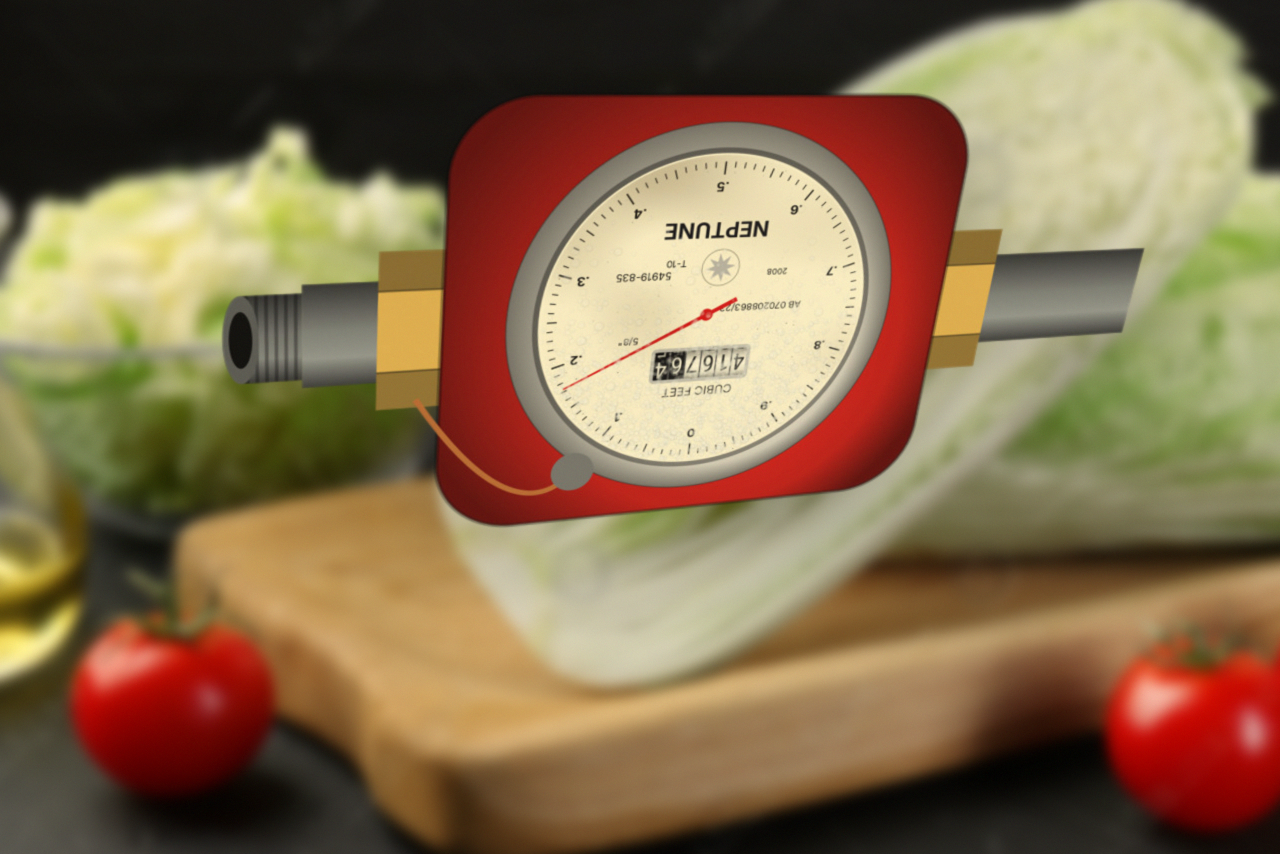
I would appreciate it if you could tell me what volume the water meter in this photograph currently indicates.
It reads 416764.17 ft³
